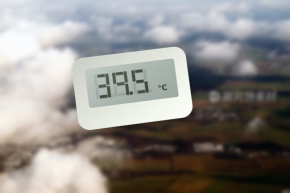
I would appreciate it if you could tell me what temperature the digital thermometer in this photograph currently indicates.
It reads 39.5 °C
